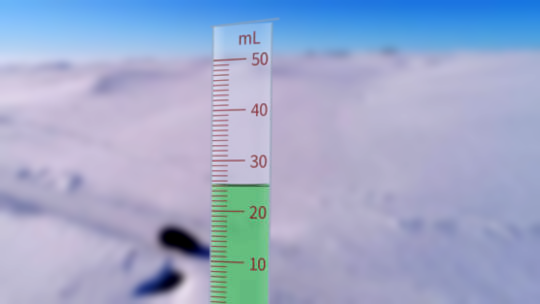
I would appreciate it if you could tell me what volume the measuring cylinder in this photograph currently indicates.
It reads 25 mL
